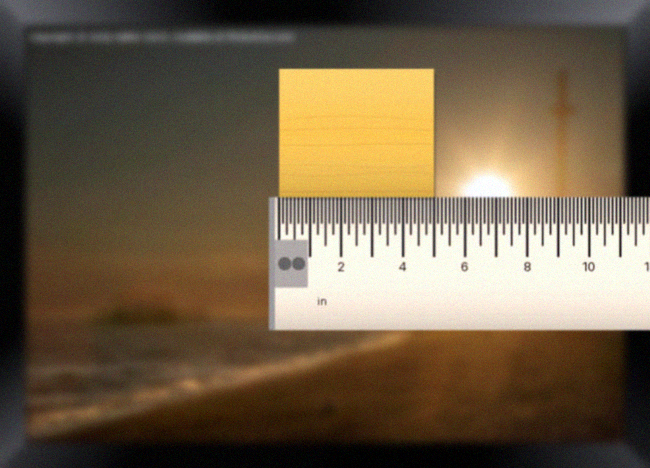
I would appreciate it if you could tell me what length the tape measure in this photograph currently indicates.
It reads 5 in
